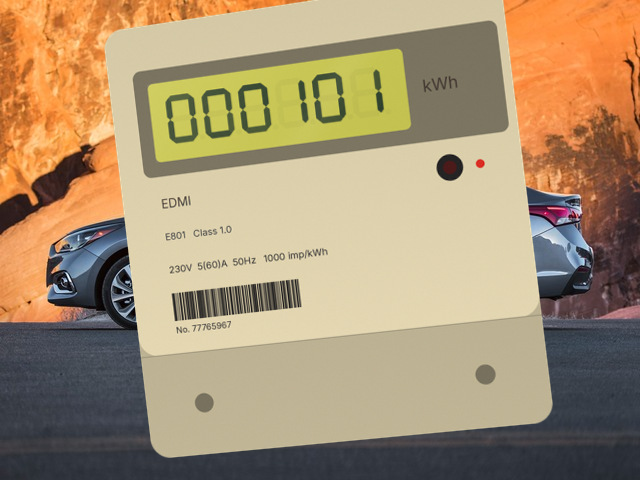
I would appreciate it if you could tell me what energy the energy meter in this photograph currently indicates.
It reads 101 kWh
